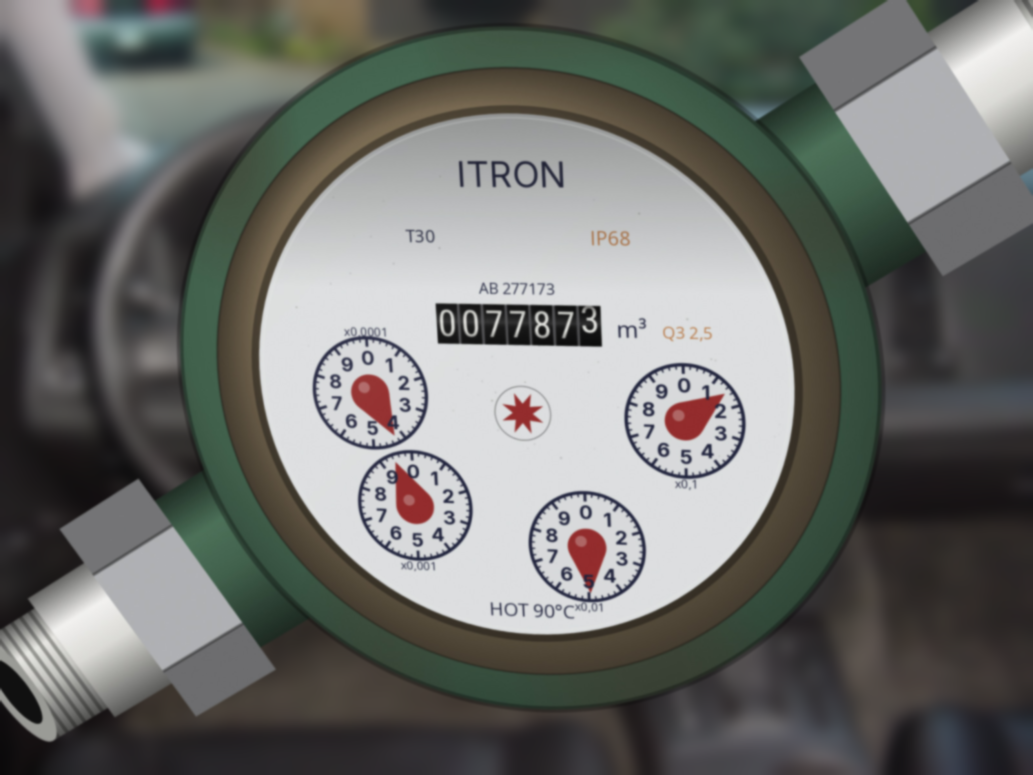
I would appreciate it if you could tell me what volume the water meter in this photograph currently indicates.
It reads 77873.1494 m³
